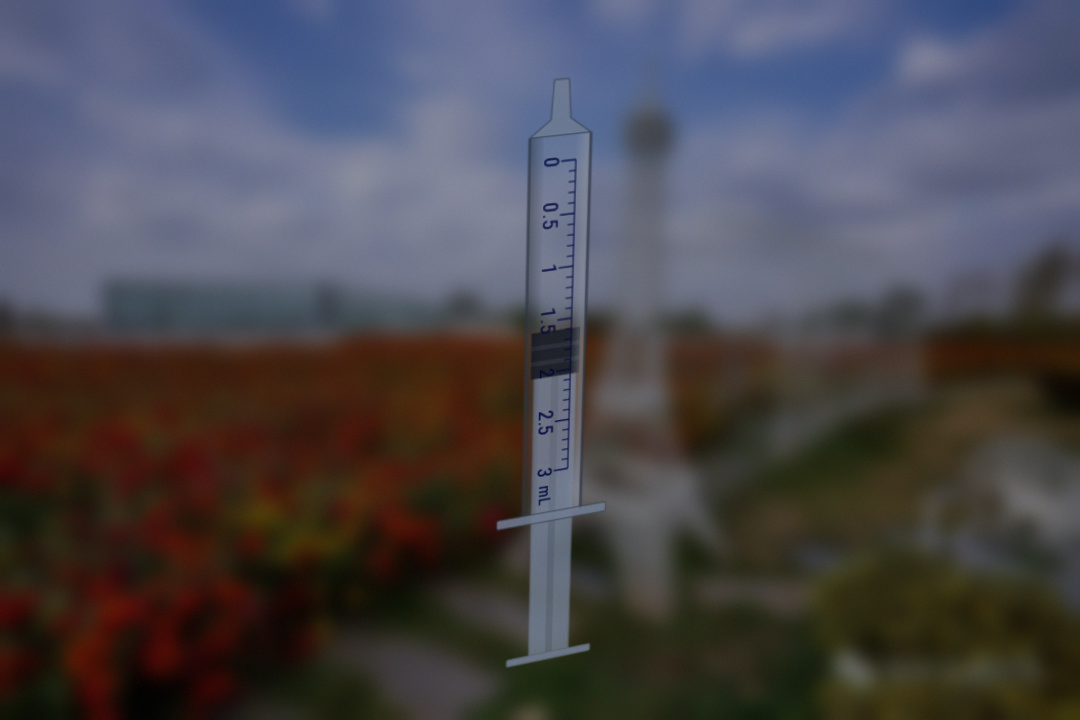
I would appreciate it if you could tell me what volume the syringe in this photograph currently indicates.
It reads 1.6 mL
